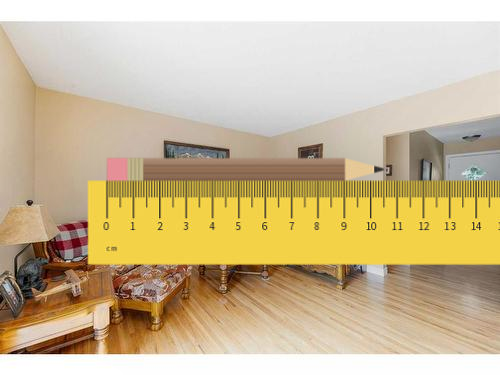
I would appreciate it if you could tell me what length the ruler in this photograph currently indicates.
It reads 10.5 cm
